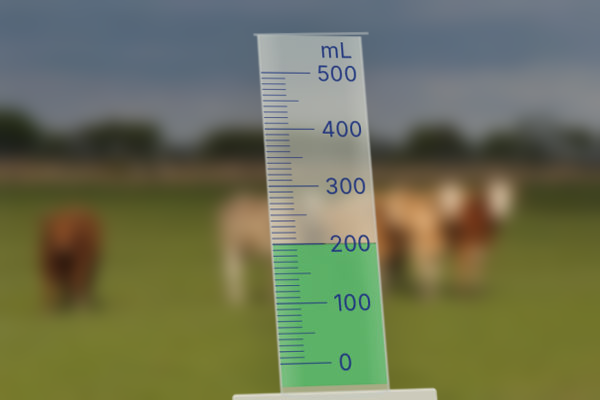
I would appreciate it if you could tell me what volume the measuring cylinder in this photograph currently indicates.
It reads 200 mL
